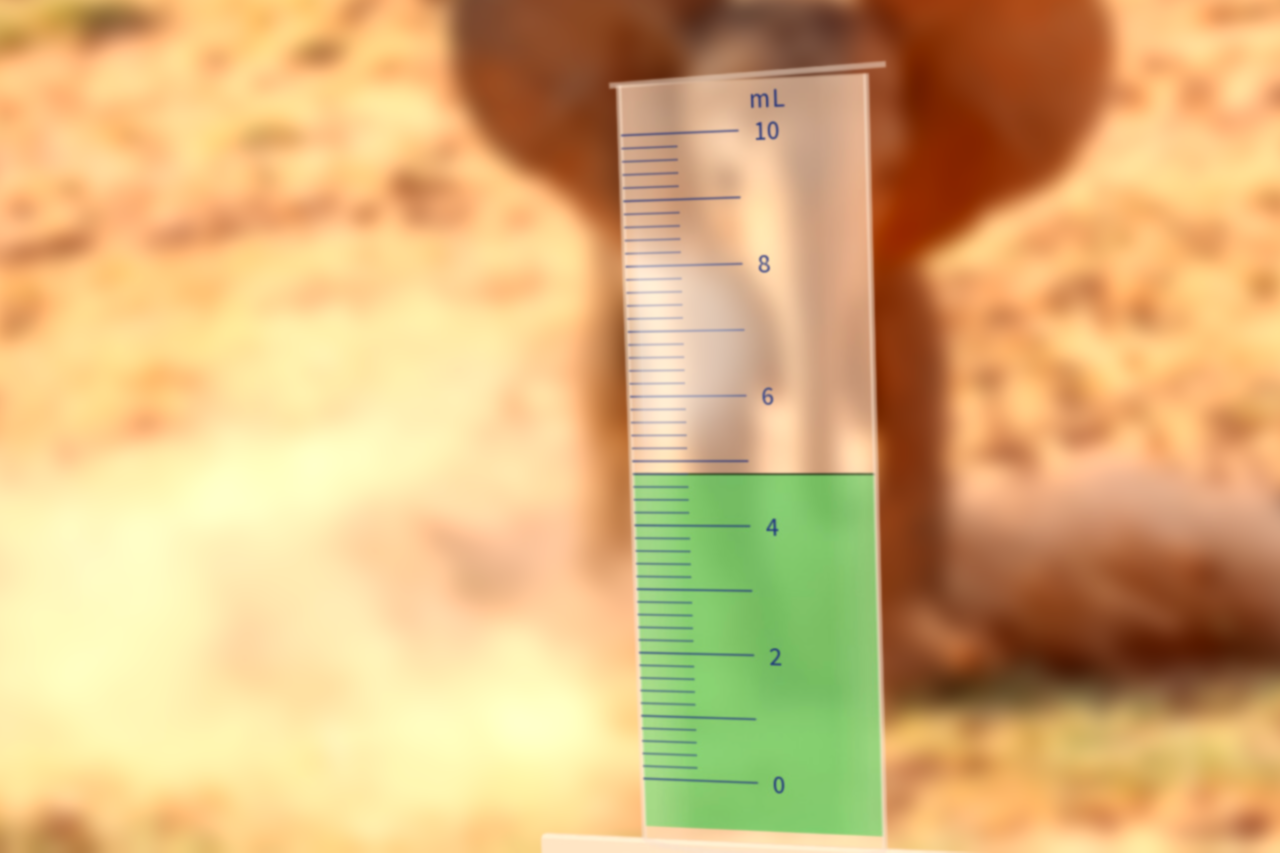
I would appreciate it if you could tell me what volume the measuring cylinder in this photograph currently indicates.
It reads 4.8 mL
